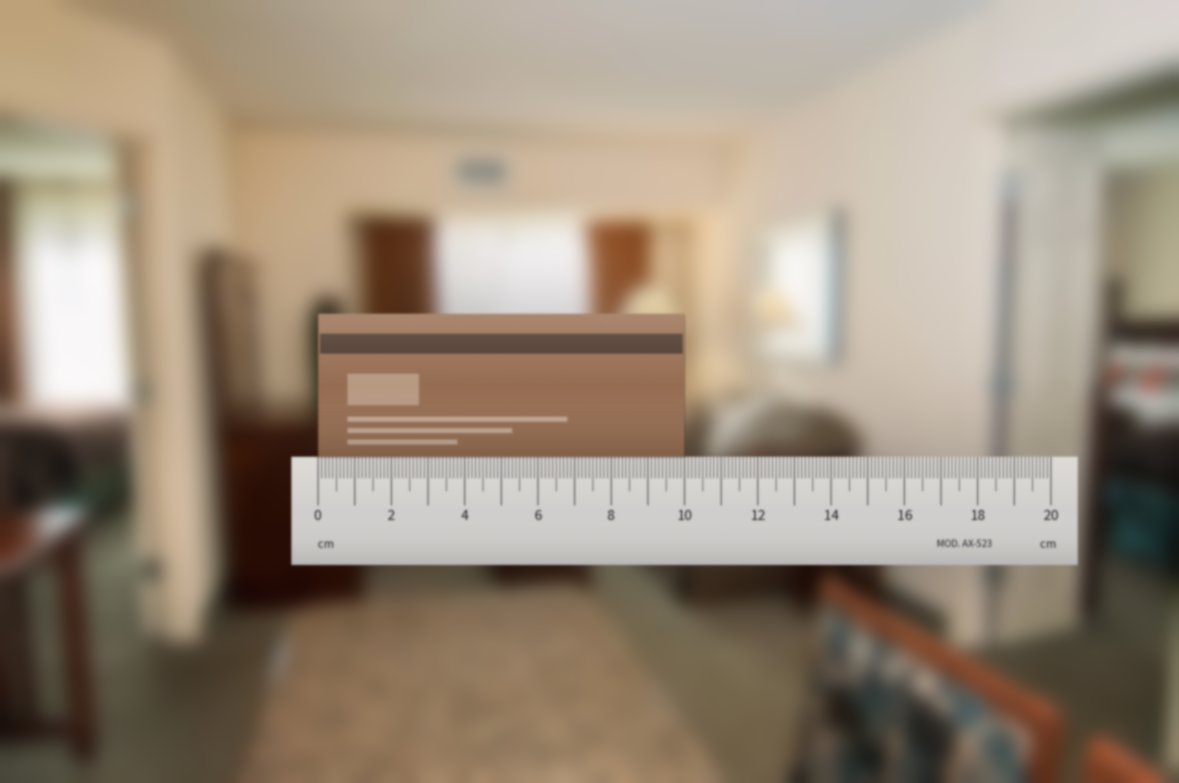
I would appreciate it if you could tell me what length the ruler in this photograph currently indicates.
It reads 10 cm
